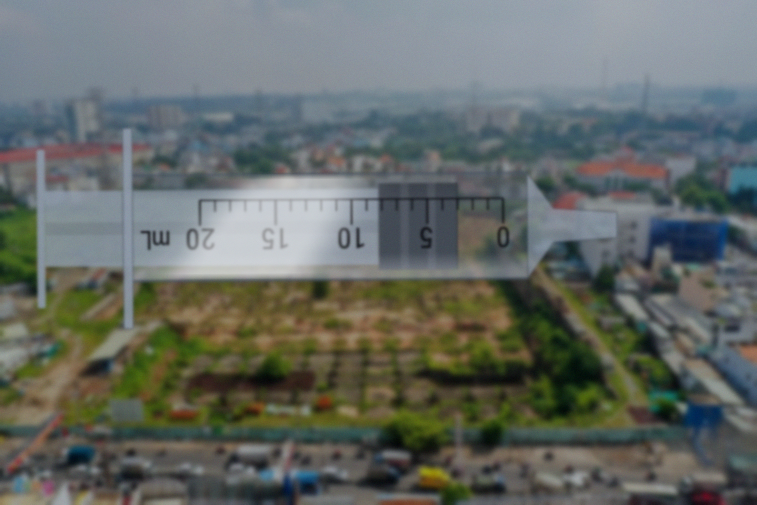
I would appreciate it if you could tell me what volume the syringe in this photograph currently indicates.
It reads 3 mL
